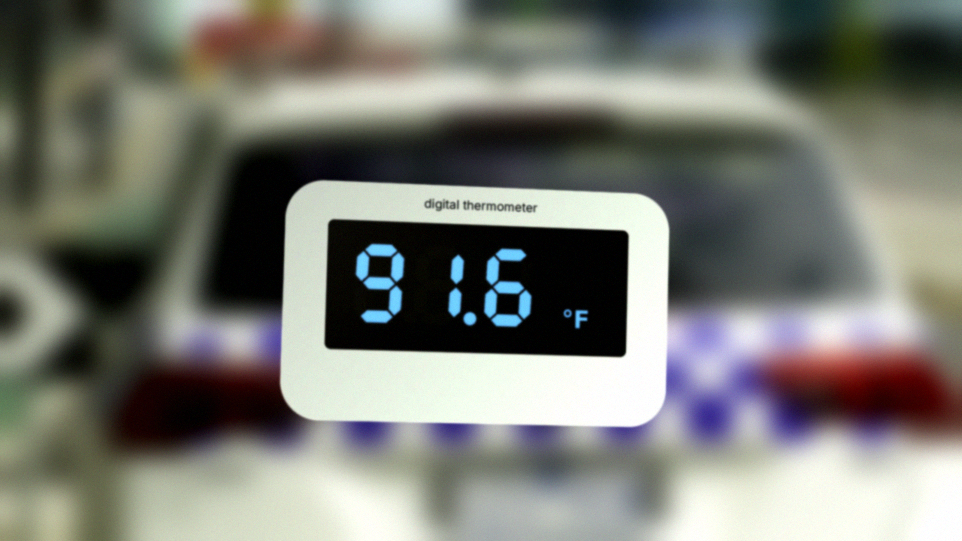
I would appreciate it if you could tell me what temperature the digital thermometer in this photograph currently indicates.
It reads 91.6 °F
